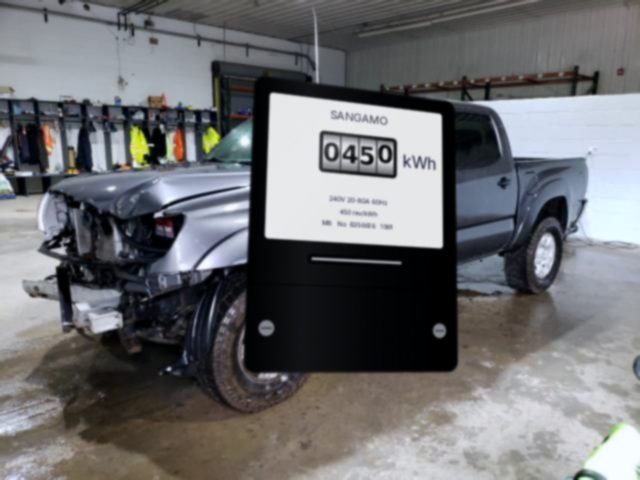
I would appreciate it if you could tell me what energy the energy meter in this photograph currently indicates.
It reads 450 kWh
